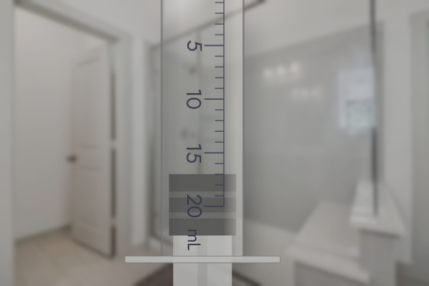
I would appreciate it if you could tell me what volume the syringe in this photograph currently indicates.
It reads 17 mL
